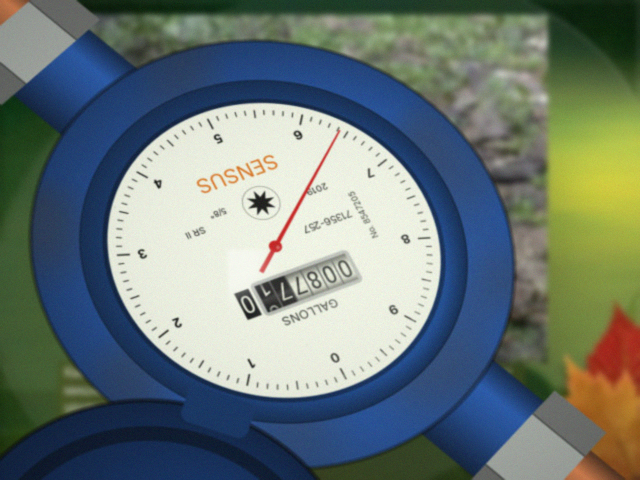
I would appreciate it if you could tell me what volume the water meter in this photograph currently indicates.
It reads 87706.4 gal
